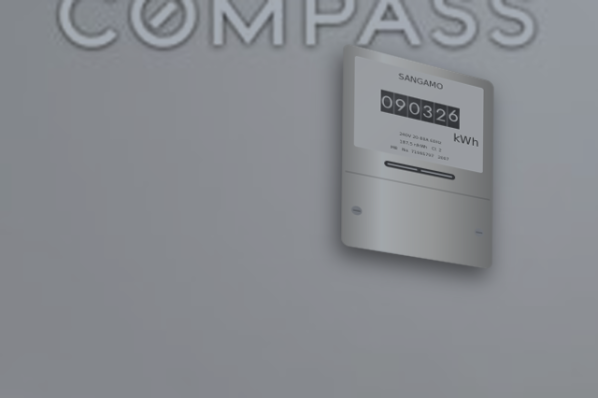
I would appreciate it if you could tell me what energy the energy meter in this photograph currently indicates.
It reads 90326 kWh
